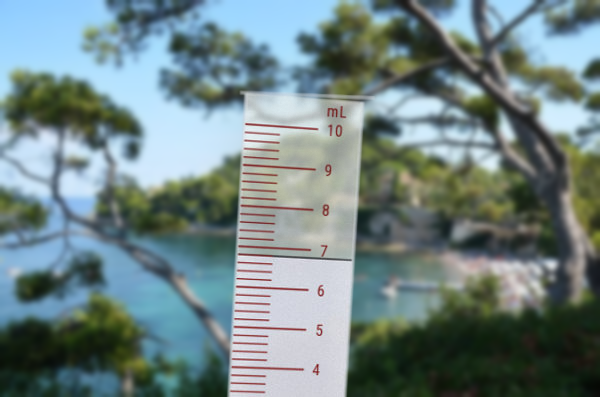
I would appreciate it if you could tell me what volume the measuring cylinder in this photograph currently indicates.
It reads 6.8 mL
